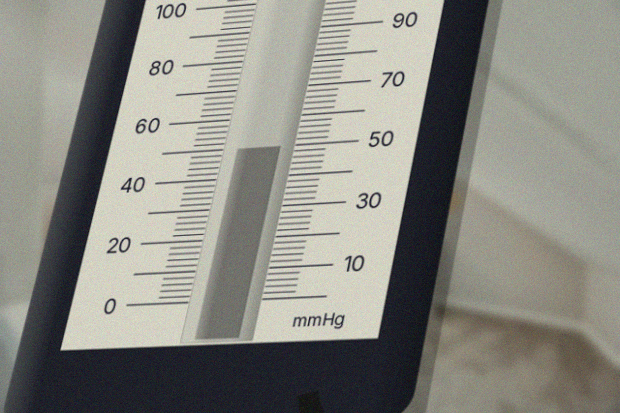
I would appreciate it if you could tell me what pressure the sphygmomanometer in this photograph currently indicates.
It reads 50 mmHg
